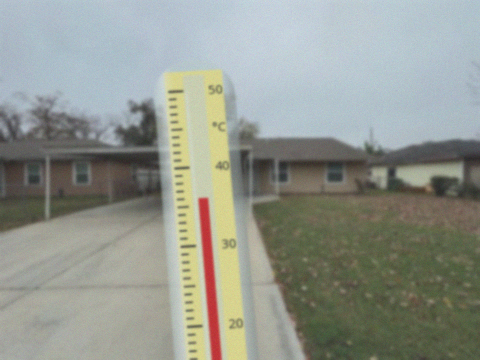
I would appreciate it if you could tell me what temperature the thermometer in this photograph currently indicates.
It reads 36 °C
